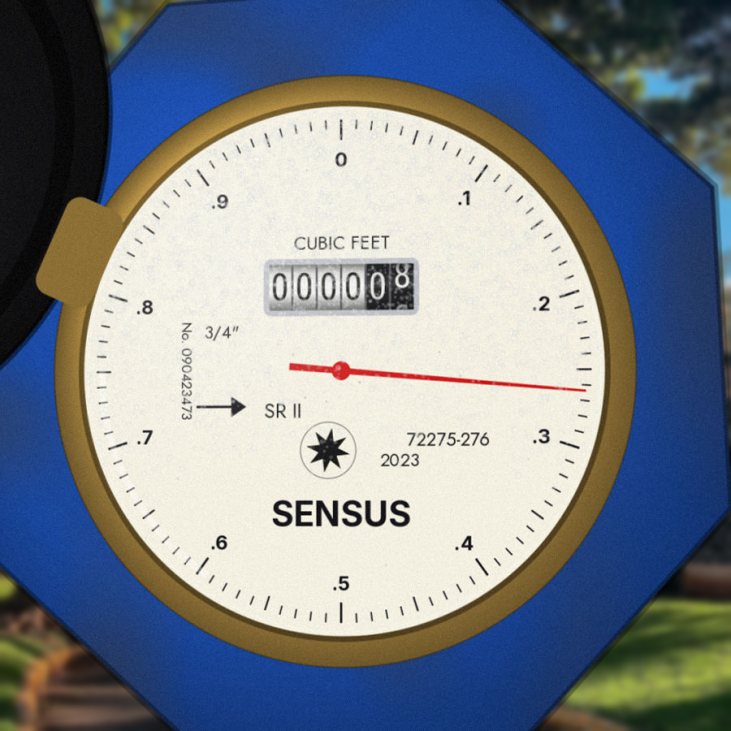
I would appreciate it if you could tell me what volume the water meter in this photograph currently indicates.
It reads 8.26 ft³
